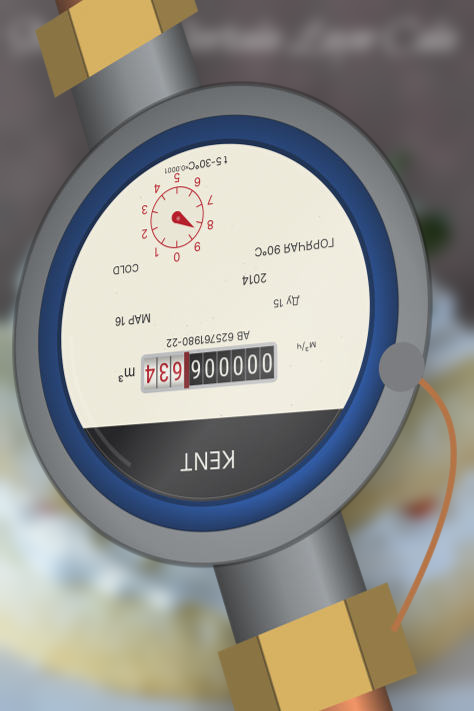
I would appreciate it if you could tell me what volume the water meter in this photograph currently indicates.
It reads 6.6348 m³
